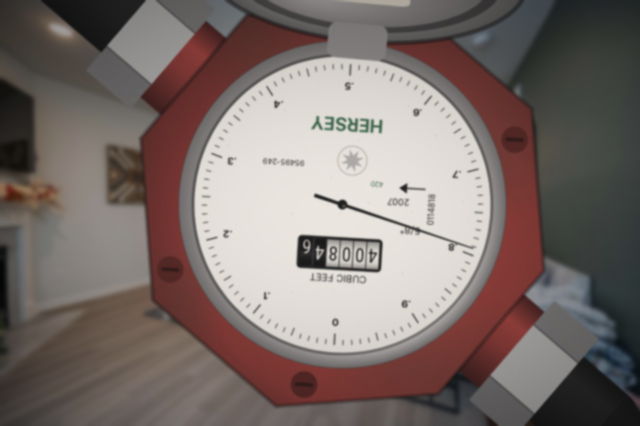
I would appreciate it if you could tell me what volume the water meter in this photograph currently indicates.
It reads 400845.79 ft³
